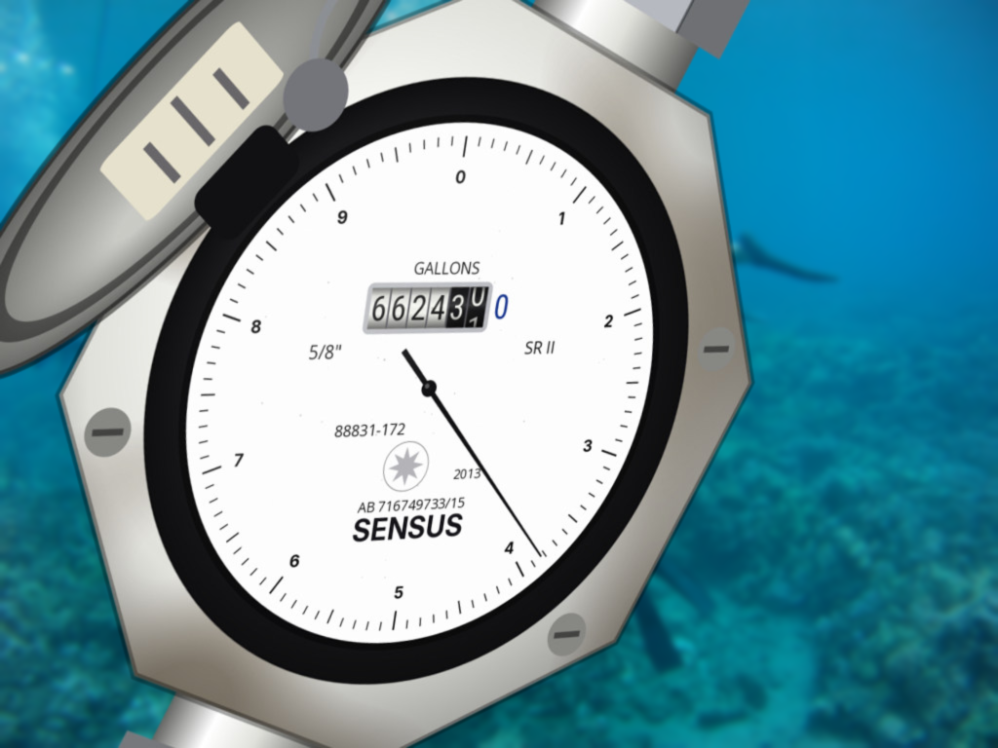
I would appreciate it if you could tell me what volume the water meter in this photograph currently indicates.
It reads 6624303.8 gal
